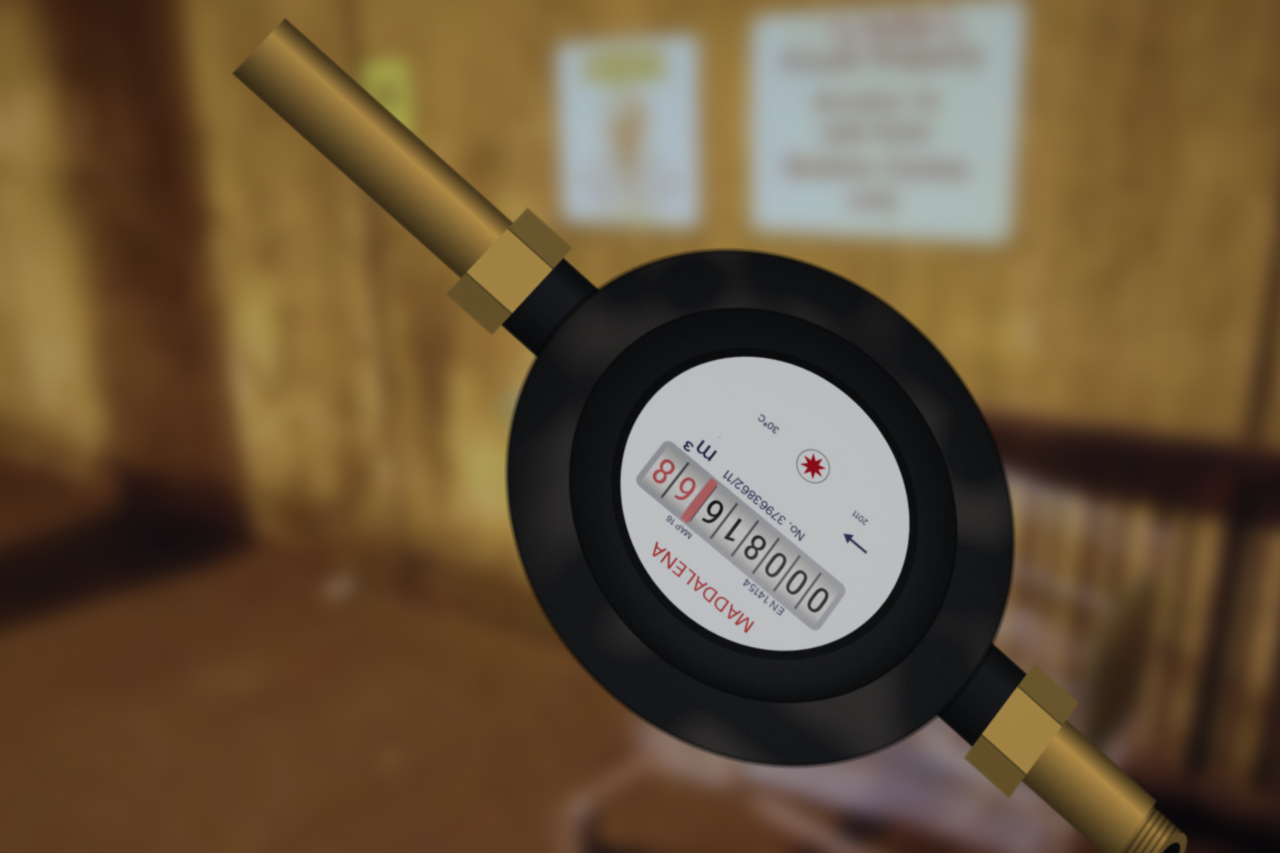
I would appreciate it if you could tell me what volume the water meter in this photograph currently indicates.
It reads 816.68 m³
